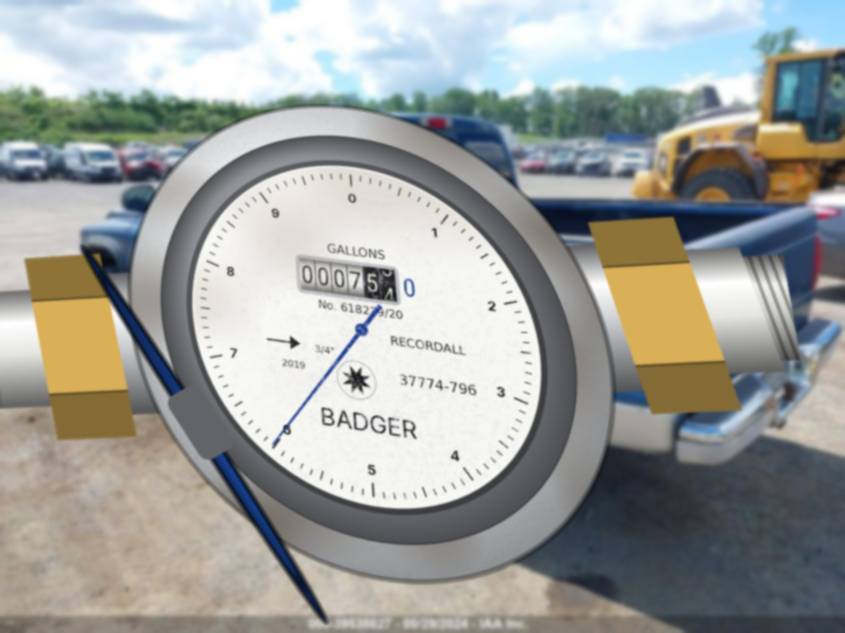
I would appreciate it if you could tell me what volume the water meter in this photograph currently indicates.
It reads 7536.0 gal
